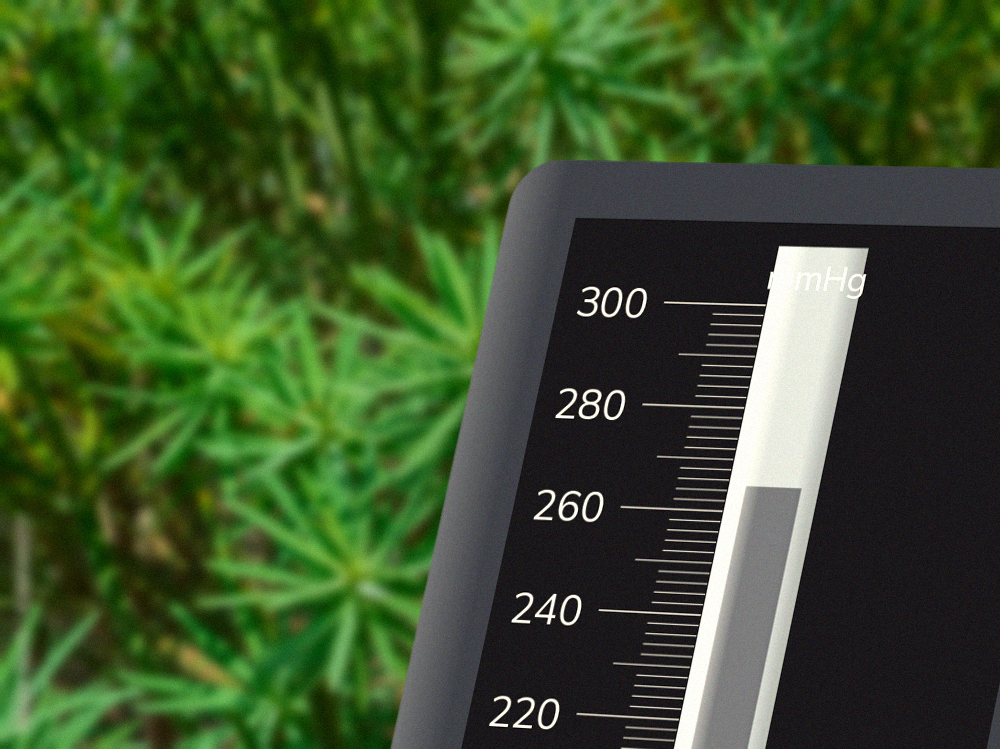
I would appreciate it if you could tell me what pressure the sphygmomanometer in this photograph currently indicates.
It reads 265 mmHg
